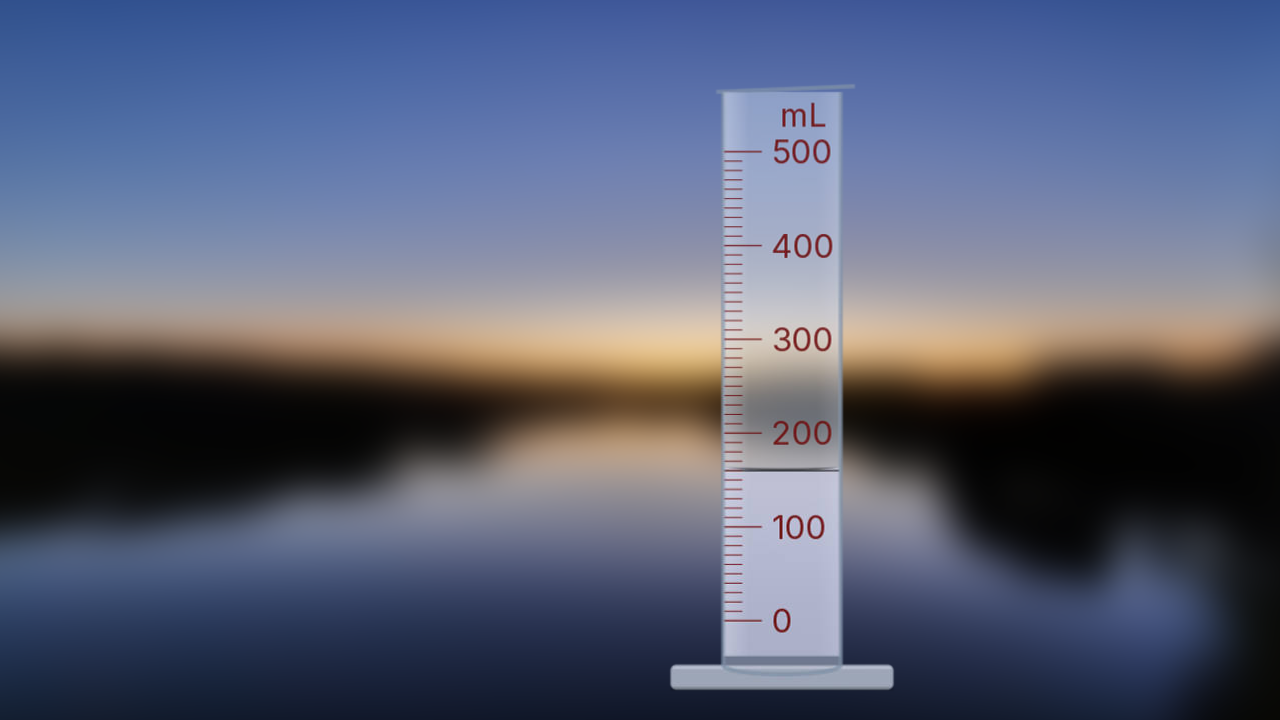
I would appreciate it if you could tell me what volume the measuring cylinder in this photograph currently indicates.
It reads 160 mL
